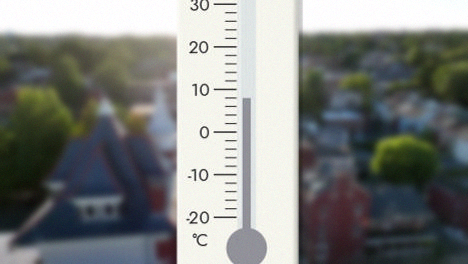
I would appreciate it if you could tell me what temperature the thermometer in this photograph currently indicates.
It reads 8 °C
